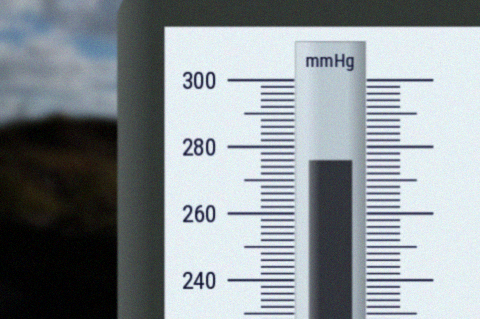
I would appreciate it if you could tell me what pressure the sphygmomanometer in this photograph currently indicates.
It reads 276 mmHg
